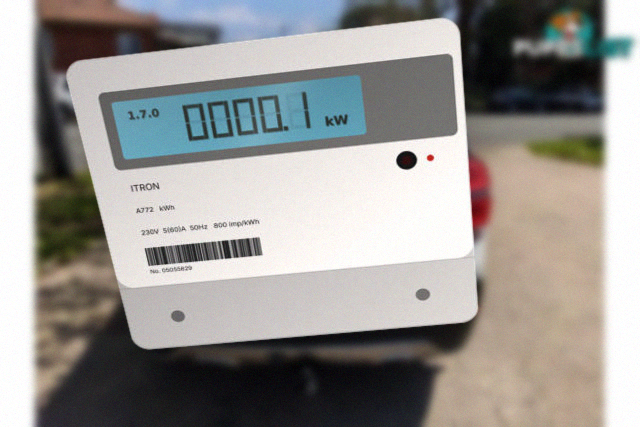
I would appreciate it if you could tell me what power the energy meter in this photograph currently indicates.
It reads 0.1 kW
